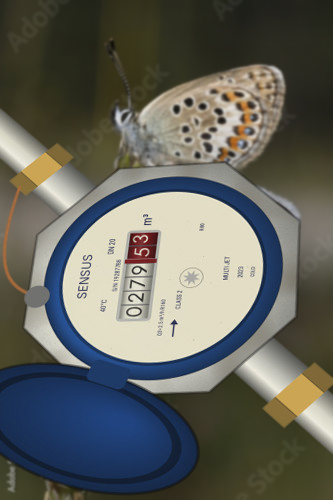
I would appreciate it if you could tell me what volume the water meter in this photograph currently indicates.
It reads 279.53 m³
